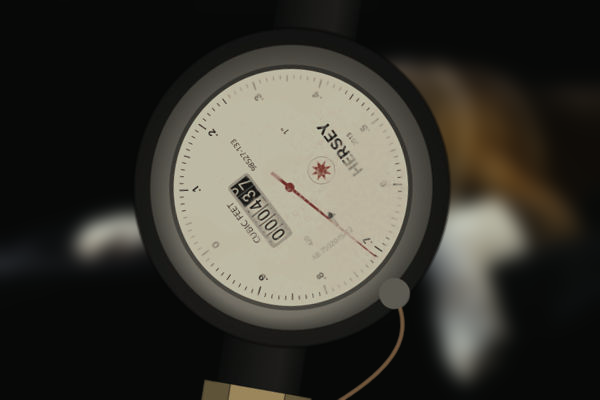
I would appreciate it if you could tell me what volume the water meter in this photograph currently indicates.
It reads 436.71 ft³
